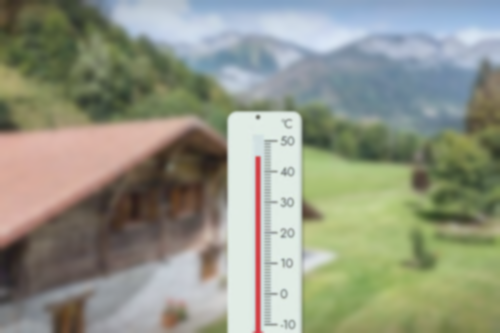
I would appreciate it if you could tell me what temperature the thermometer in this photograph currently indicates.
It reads 45 °C
